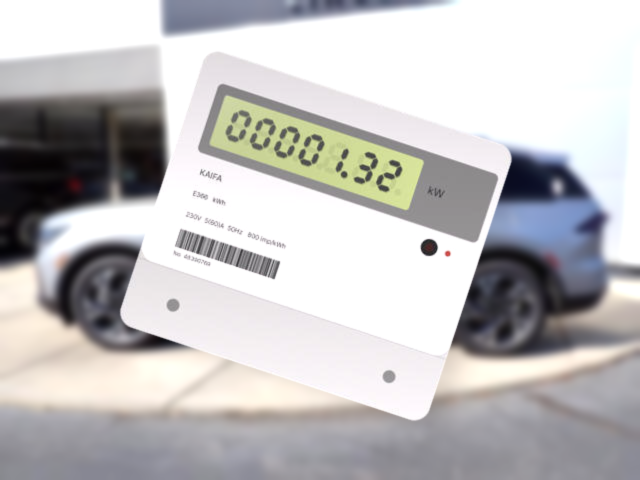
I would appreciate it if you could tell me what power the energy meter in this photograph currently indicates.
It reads 1.32 kW
